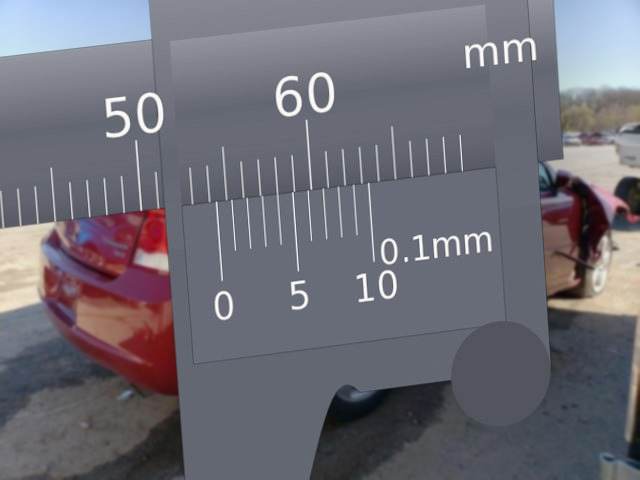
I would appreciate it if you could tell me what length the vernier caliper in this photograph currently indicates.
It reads 54.4 mm
